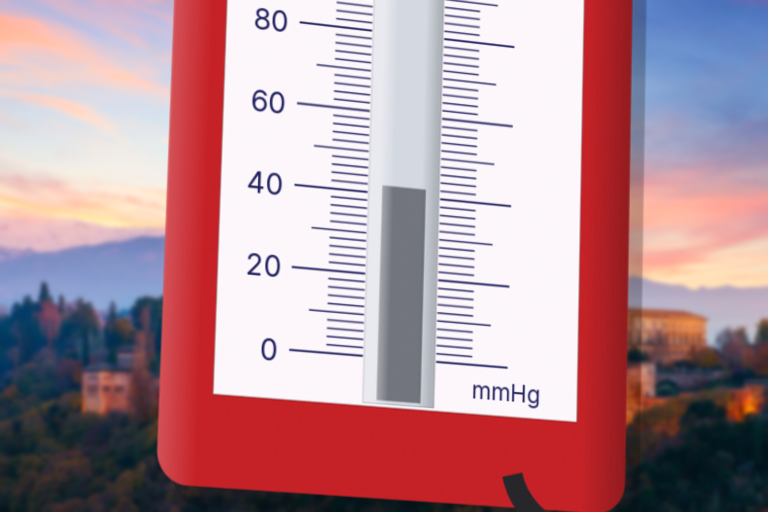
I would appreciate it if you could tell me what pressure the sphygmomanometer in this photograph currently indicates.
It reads 42 mmHg
